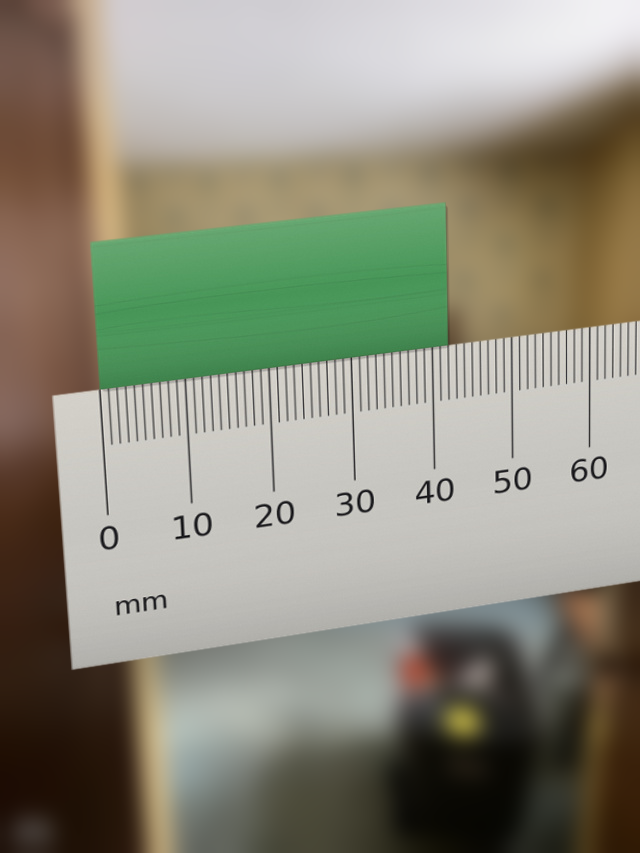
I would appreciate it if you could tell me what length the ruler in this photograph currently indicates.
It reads 42 mm
